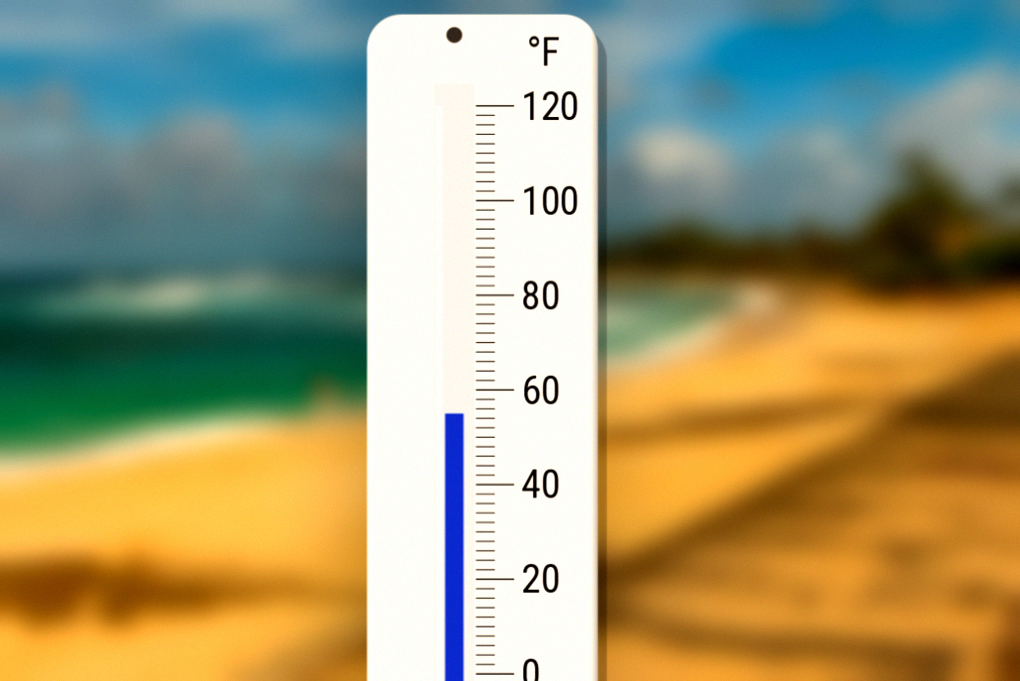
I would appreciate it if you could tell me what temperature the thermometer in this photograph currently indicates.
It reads 55 °F
